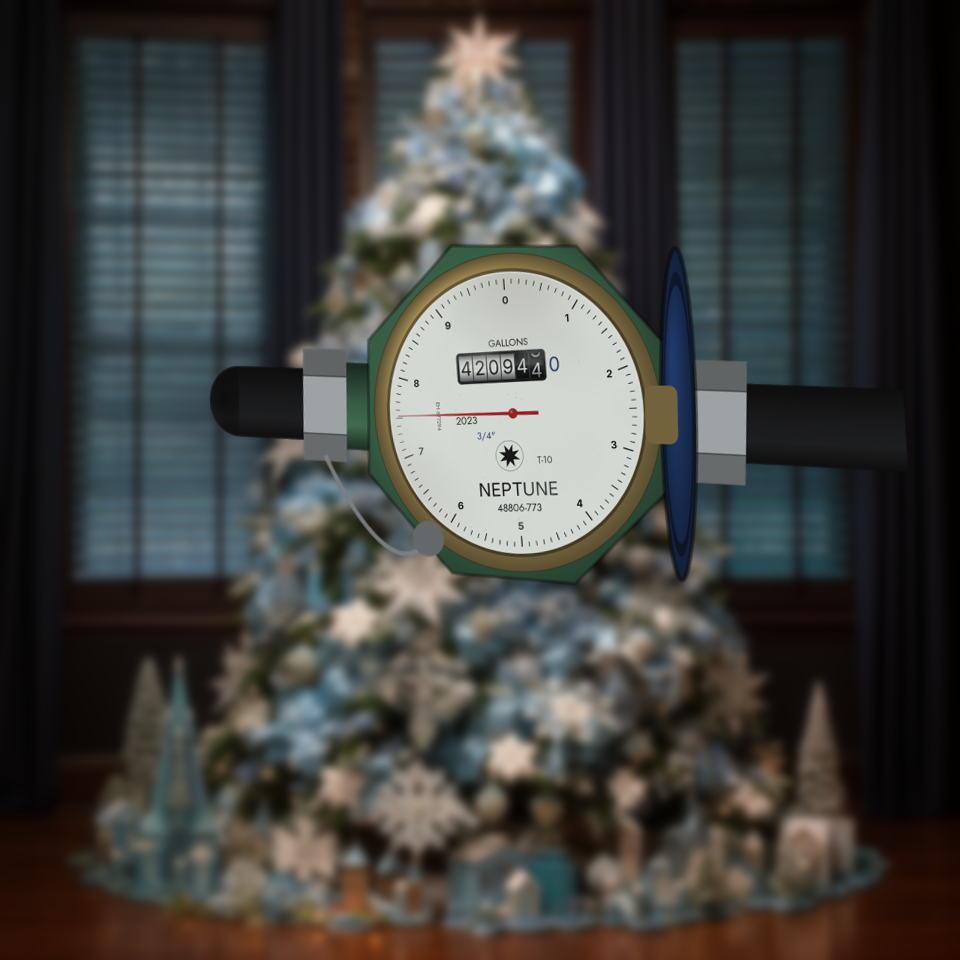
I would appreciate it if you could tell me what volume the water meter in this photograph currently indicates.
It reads 4209437.5 gal
